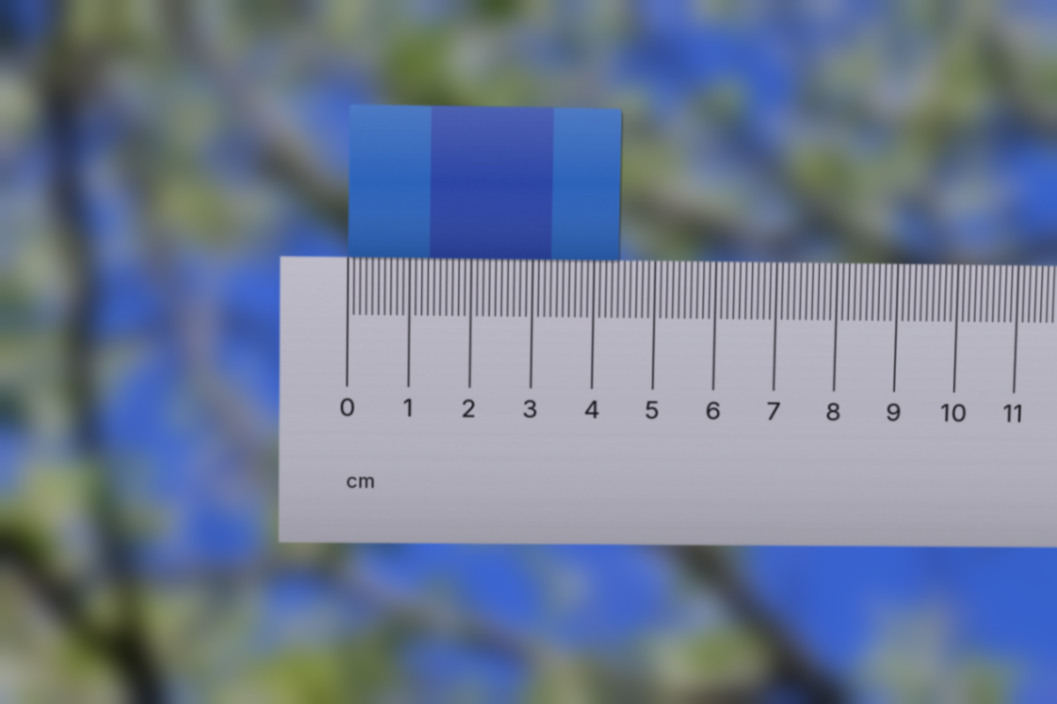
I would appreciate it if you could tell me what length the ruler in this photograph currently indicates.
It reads 4.4 cm
